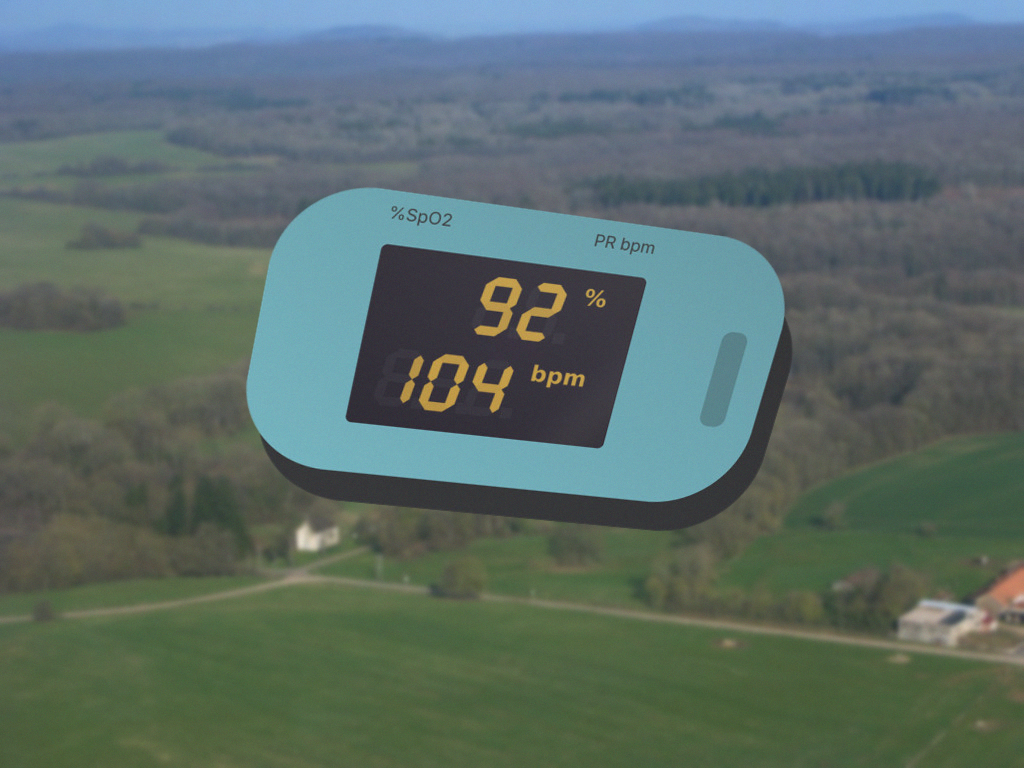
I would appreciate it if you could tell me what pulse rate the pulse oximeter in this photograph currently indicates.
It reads 104 bpm
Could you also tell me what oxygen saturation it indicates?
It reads 92 %
